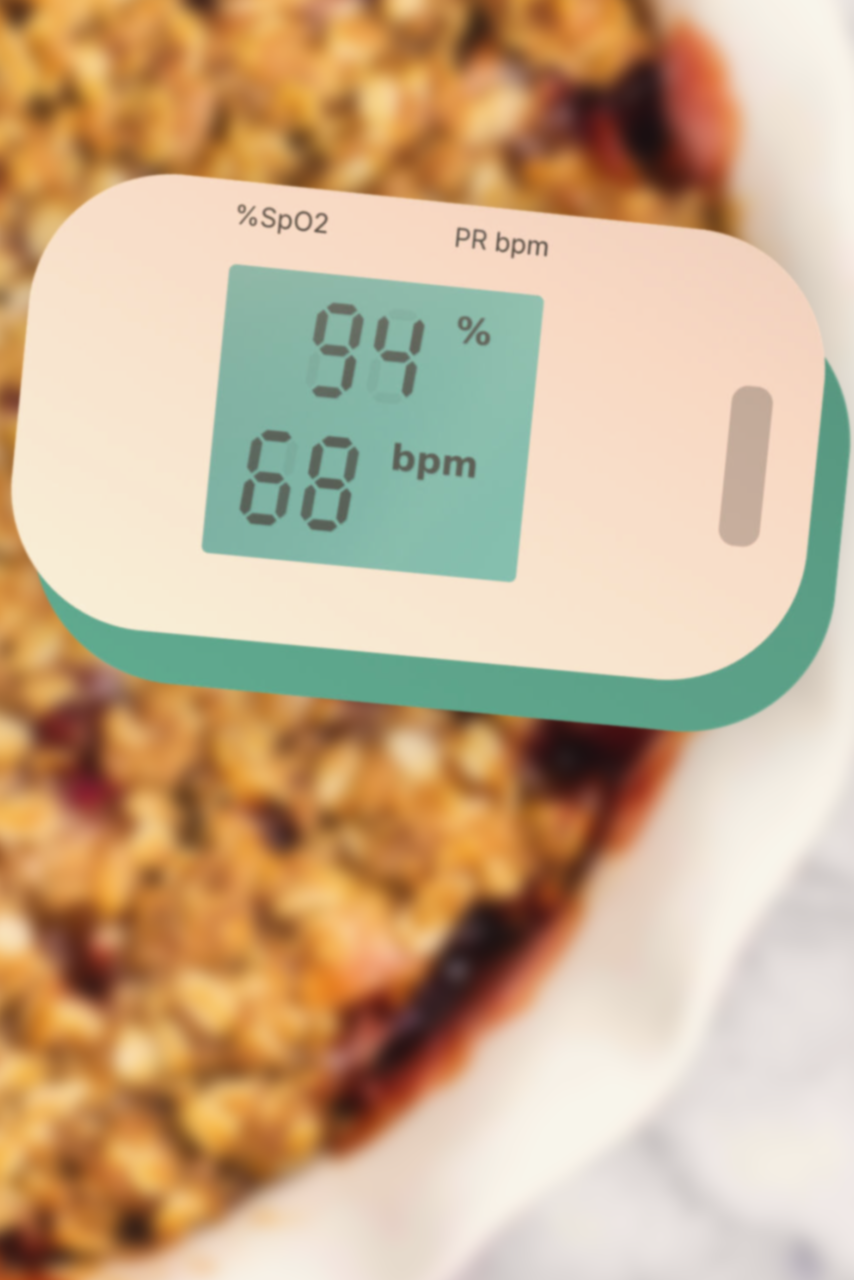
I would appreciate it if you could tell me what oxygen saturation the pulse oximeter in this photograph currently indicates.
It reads 94 %
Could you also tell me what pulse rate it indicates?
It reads 68 bpm
